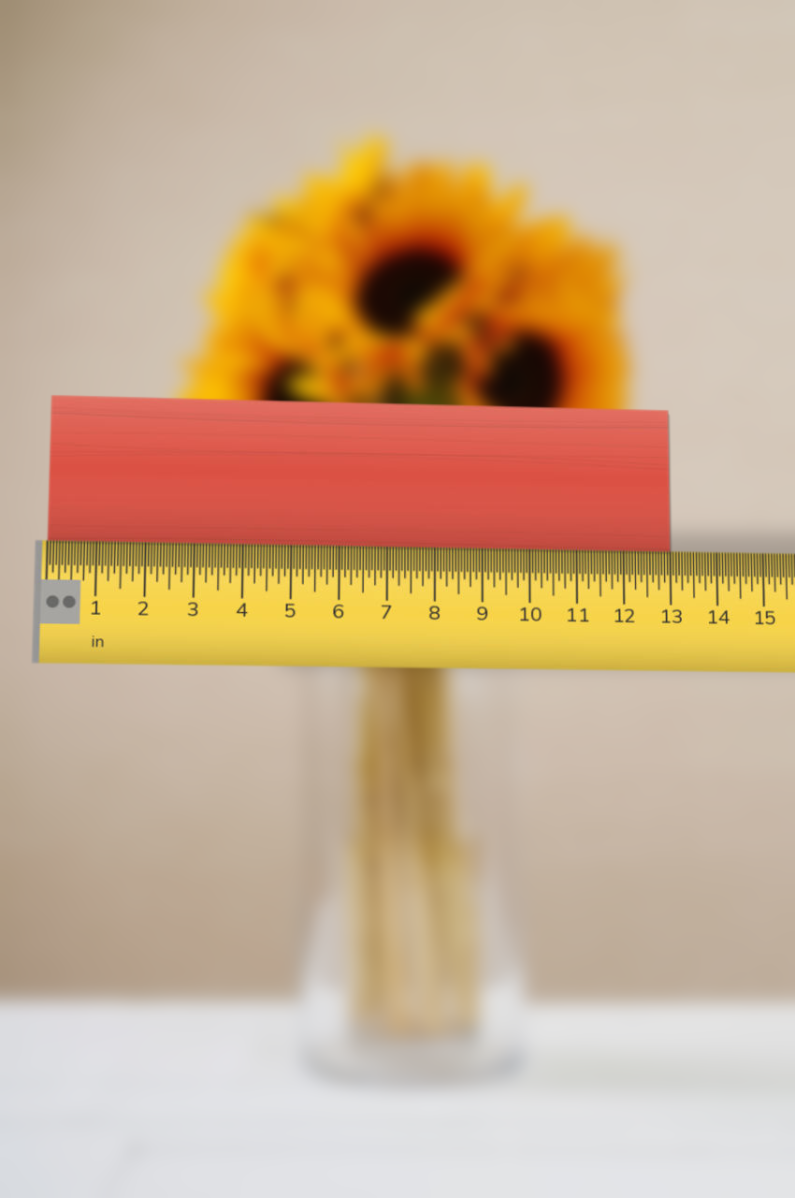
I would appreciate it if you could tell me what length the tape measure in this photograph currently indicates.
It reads 13 in
